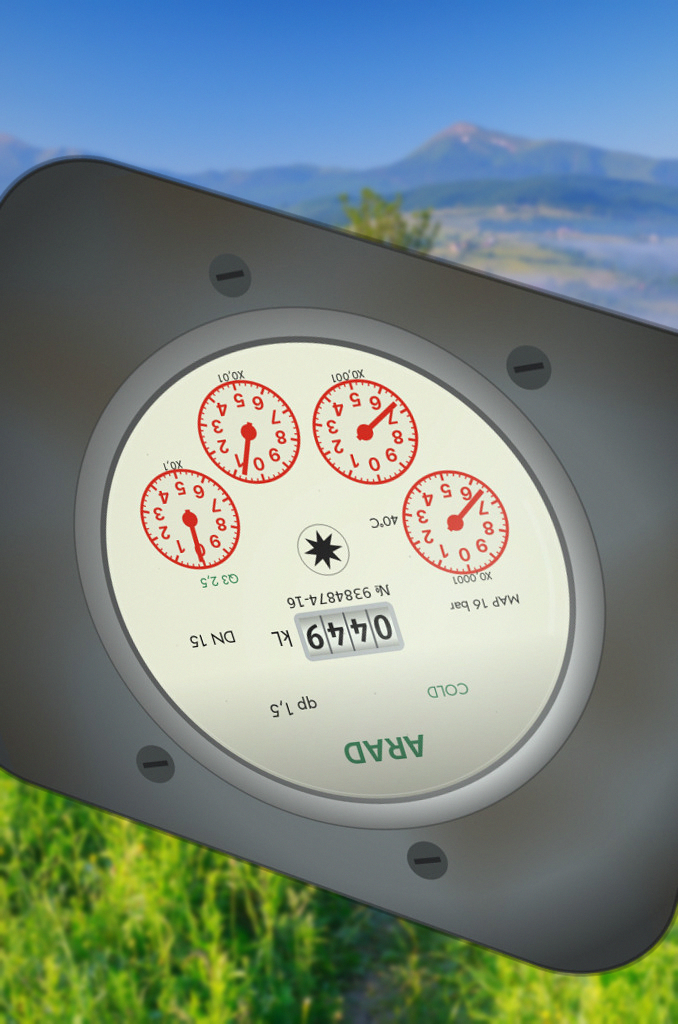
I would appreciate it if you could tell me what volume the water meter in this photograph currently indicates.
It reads 449.0066 kL
